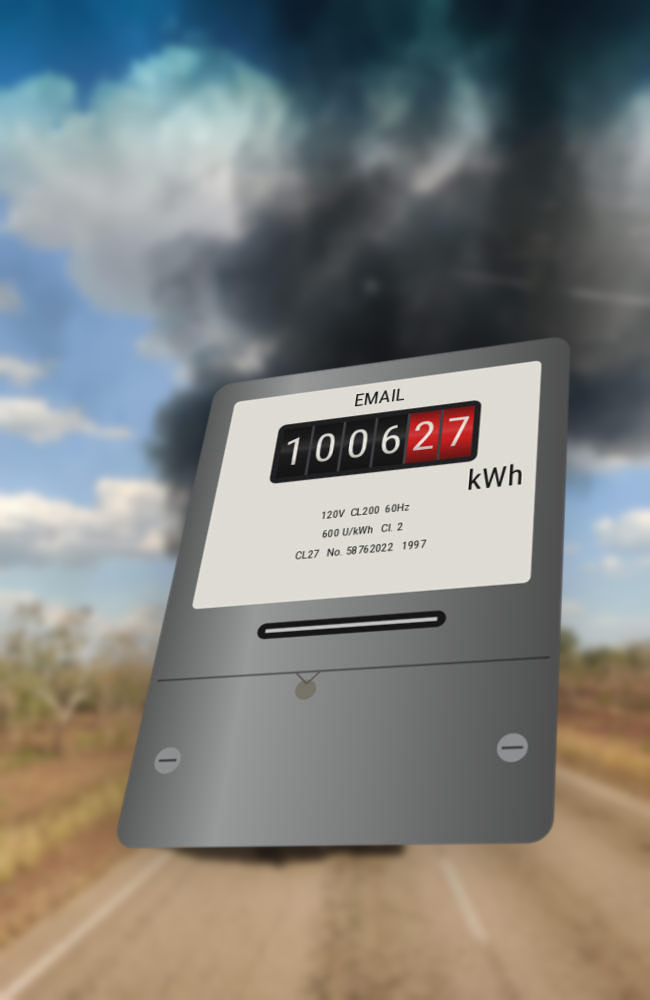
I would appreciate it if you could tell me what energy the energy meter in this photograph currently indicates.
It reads 1006.27 kWh
